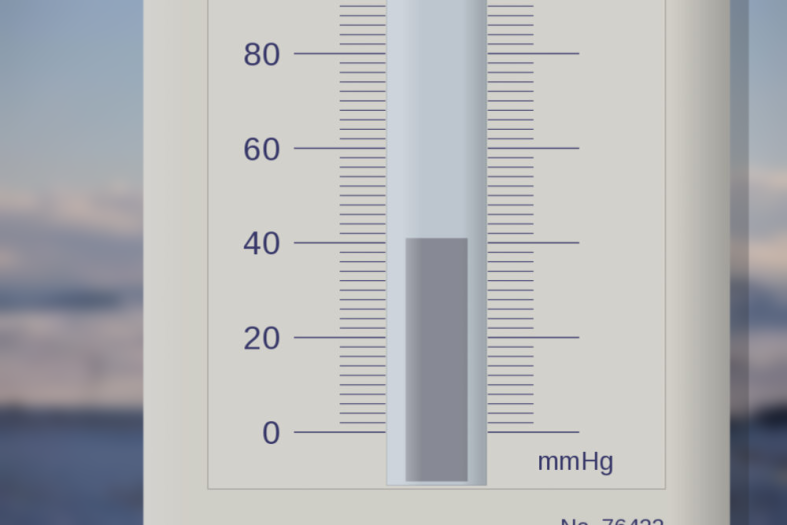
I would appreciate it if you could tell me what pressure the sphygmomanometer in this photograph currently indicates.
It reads 41 mmHg
